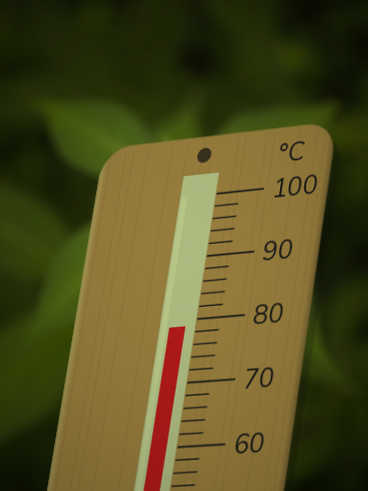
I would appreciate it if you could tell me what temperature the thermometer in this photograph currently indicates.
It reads 79 °C
